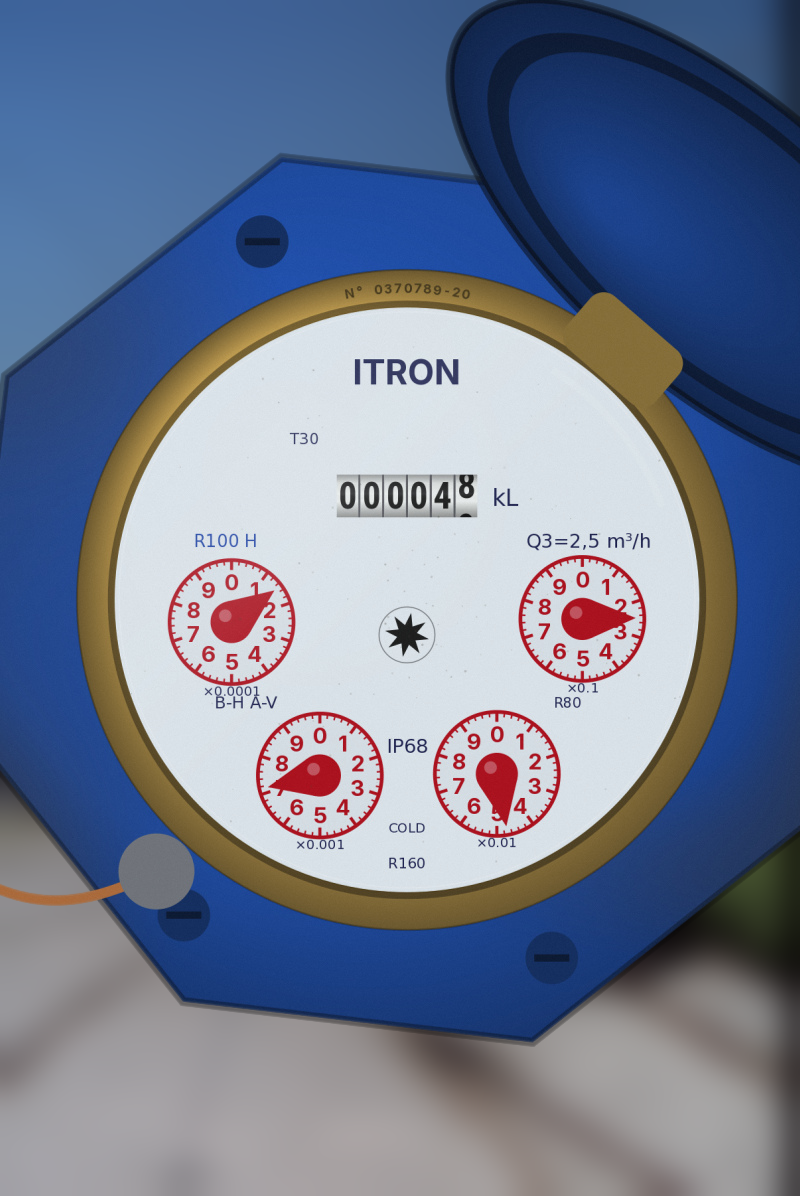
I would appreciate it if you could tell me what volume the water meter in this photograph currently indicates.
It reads 48.2471 kL
